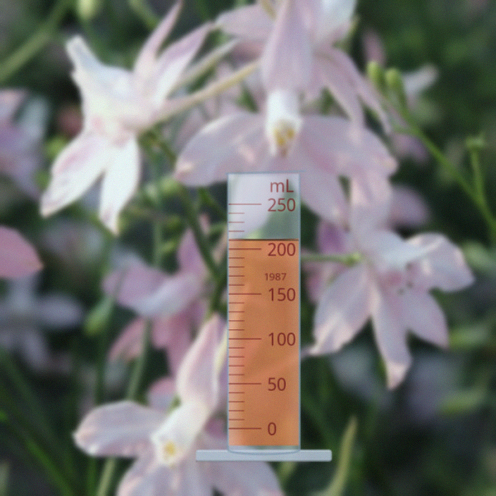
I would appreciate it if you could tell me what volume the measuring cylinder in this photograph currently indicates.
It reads 210 mL
